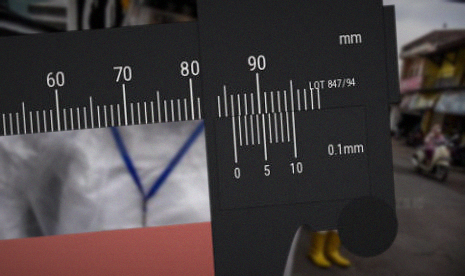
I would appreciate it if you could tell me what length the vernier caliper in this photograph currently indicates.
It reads 86.0 mm
